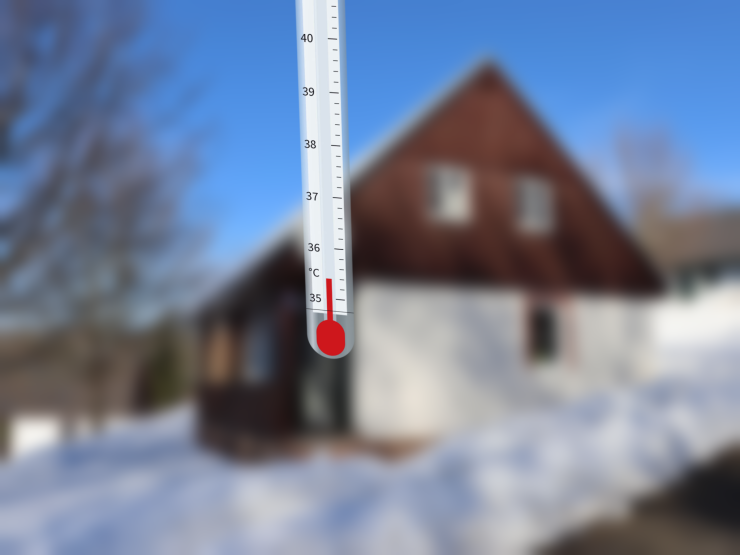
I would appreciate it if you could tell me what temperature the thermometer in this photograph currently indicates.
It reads 35.4 °C
